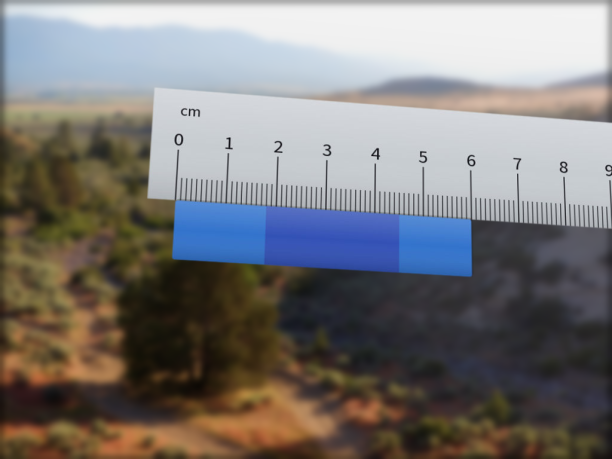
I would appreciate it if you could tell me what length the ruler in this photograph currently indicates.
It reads 6 cm
